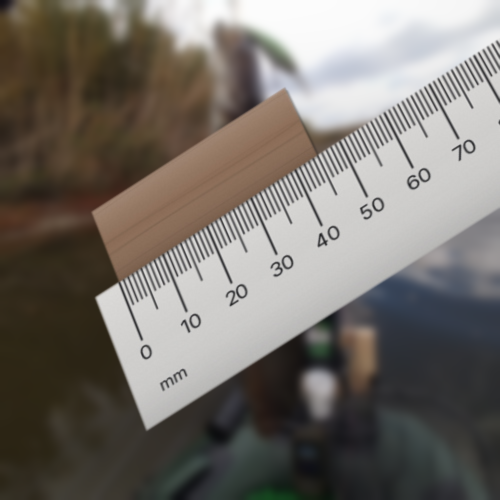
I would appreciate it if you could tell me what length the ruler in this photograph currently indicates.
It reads 45 mm
